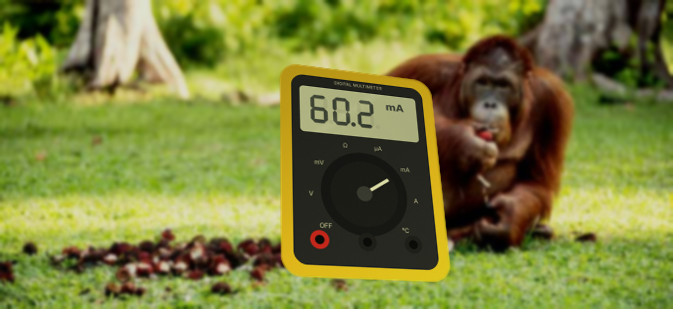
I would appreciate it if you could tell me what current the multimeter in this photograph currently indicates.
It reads 60.2 mA
